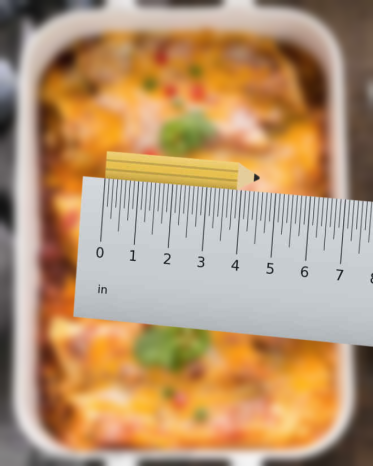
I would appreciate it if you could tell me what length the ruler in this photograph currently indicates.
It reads 4.5 in
